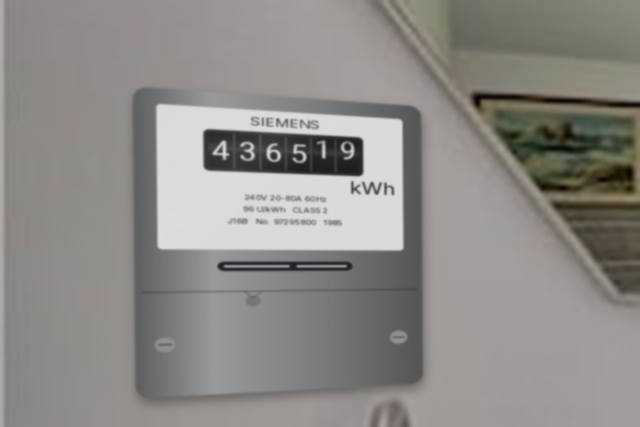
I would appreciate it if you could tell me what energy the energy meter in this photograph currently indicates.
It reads 436519 kWh
